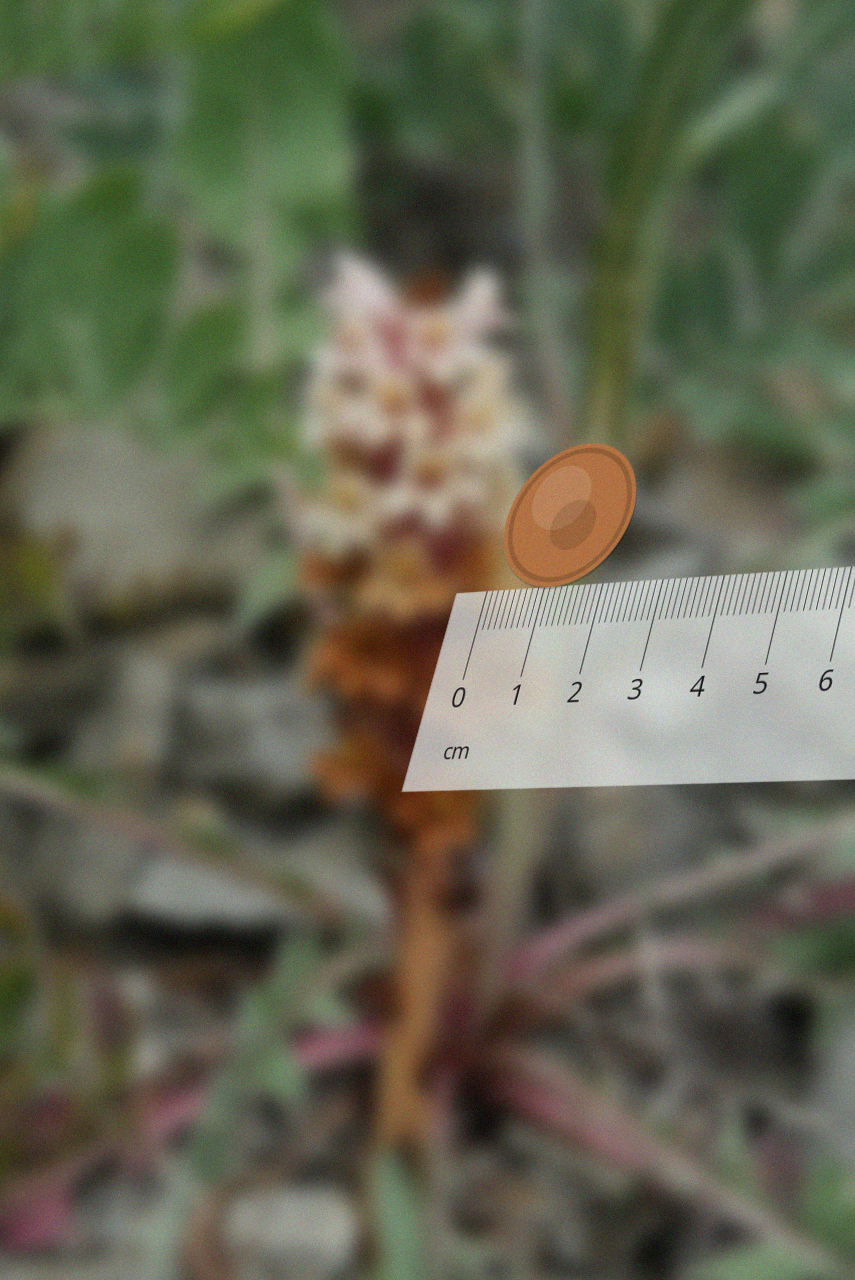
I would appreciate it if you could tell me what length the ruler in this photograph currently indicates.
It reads 2.2 cm
